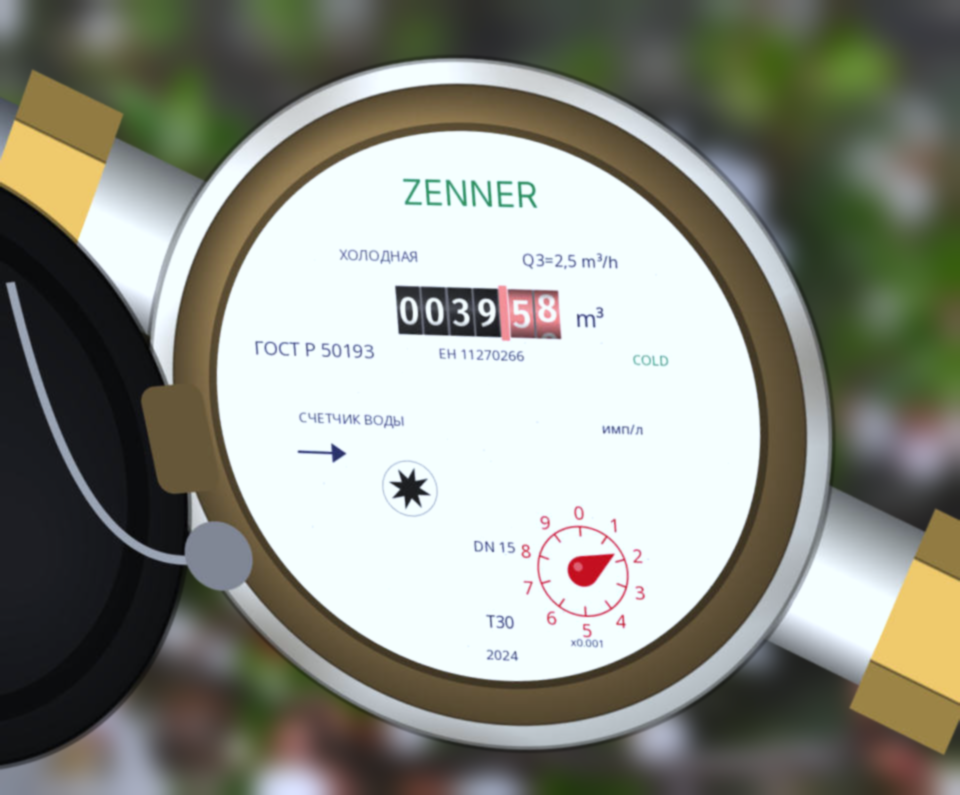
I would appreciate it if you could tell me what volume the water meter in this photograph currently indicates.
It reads 39.581 m³
